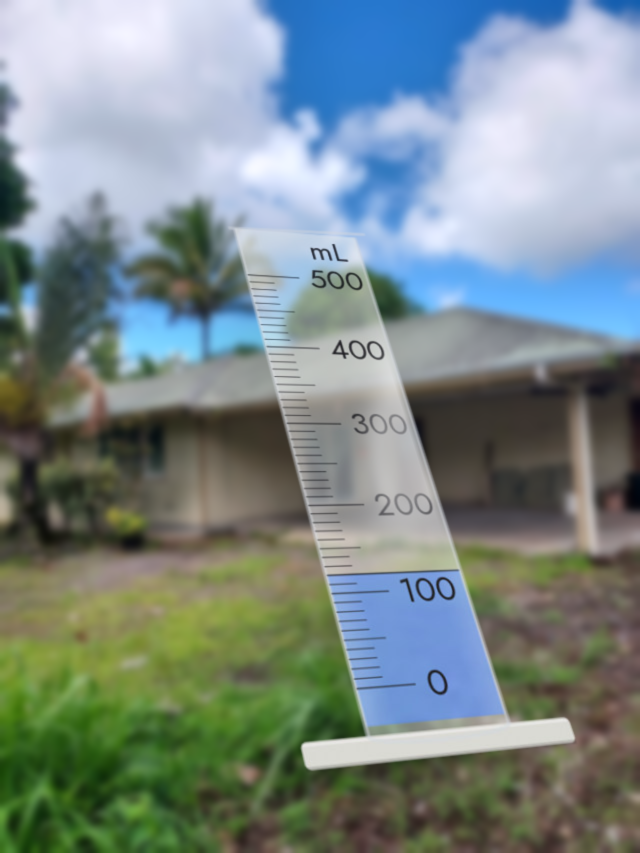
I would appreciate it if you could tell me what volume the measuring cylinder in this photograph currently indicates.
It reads 120 mL
